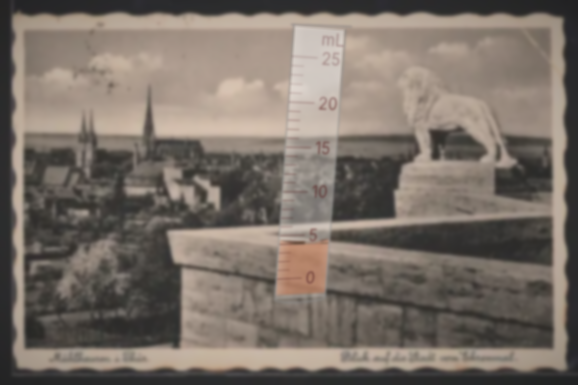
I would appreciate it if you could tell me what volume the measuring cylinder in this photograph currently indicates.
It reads 4 mL
